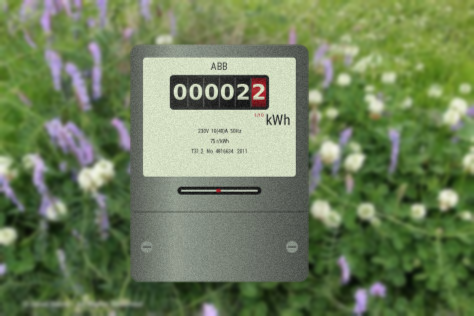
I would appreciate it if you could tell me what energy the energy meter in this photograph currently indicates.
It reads 2.2 kWh
